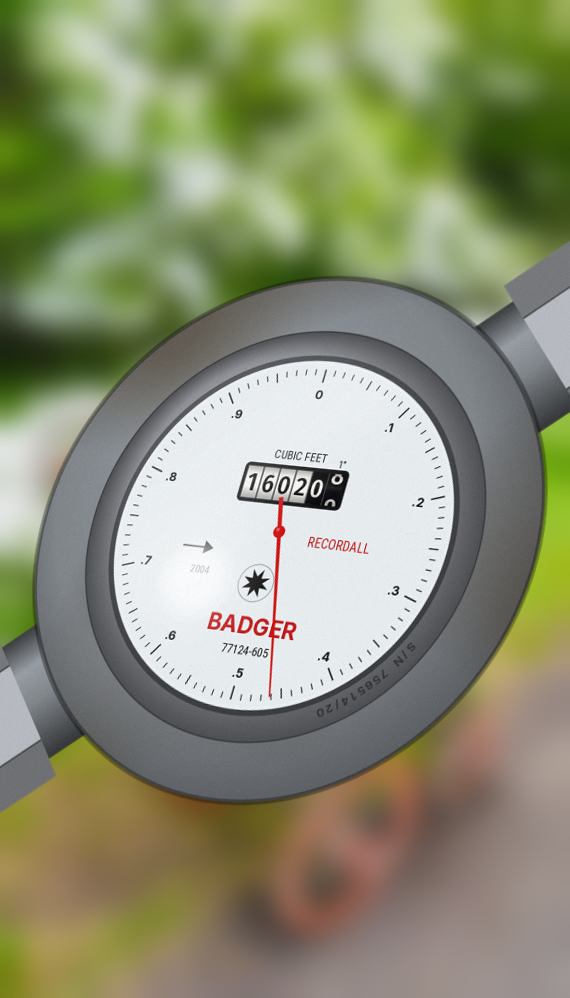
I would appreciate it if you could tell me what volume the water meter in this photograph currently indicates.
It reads 160208.46 ft³
